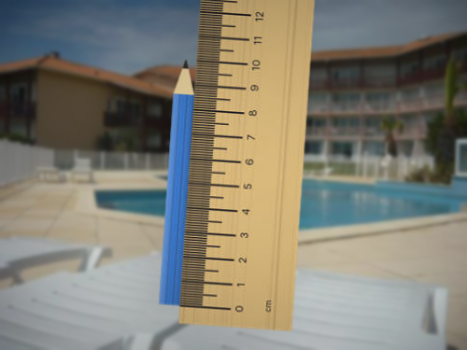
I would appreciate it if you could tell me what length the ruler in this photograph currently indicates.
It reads 10 cm
